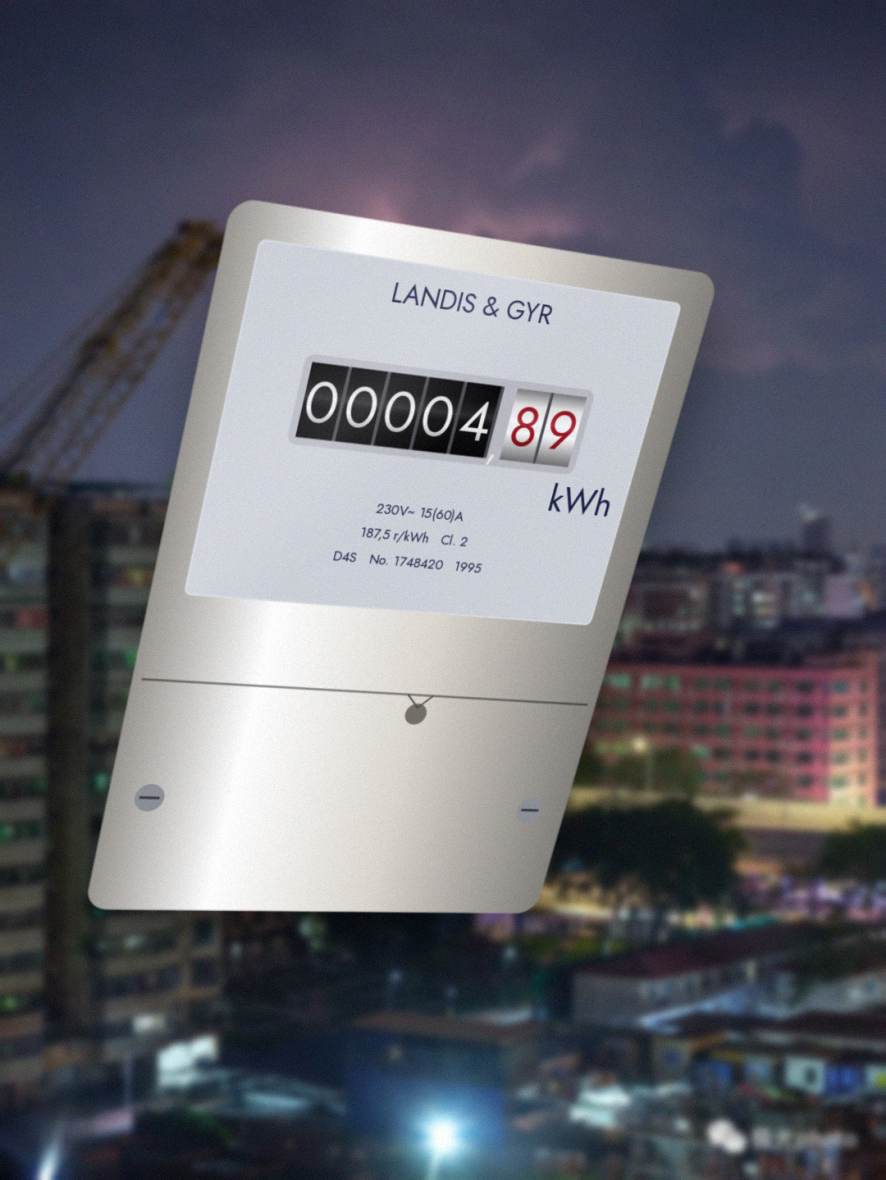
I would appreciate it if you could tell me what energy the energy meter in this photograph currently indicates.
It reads 4.89 kWh
